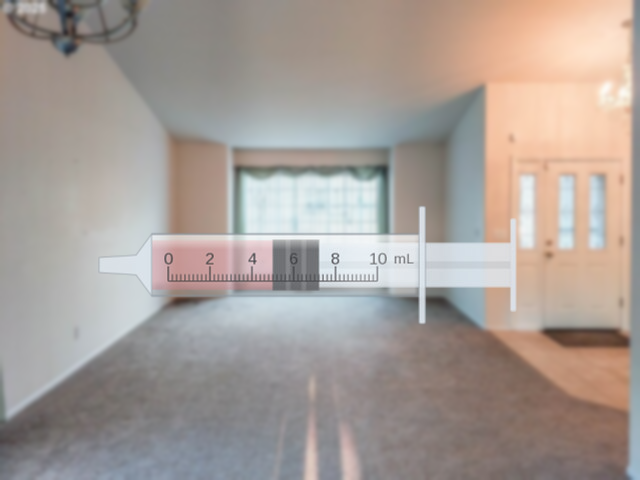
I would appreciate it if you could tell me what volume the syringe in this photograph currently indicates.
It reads 5 mL
